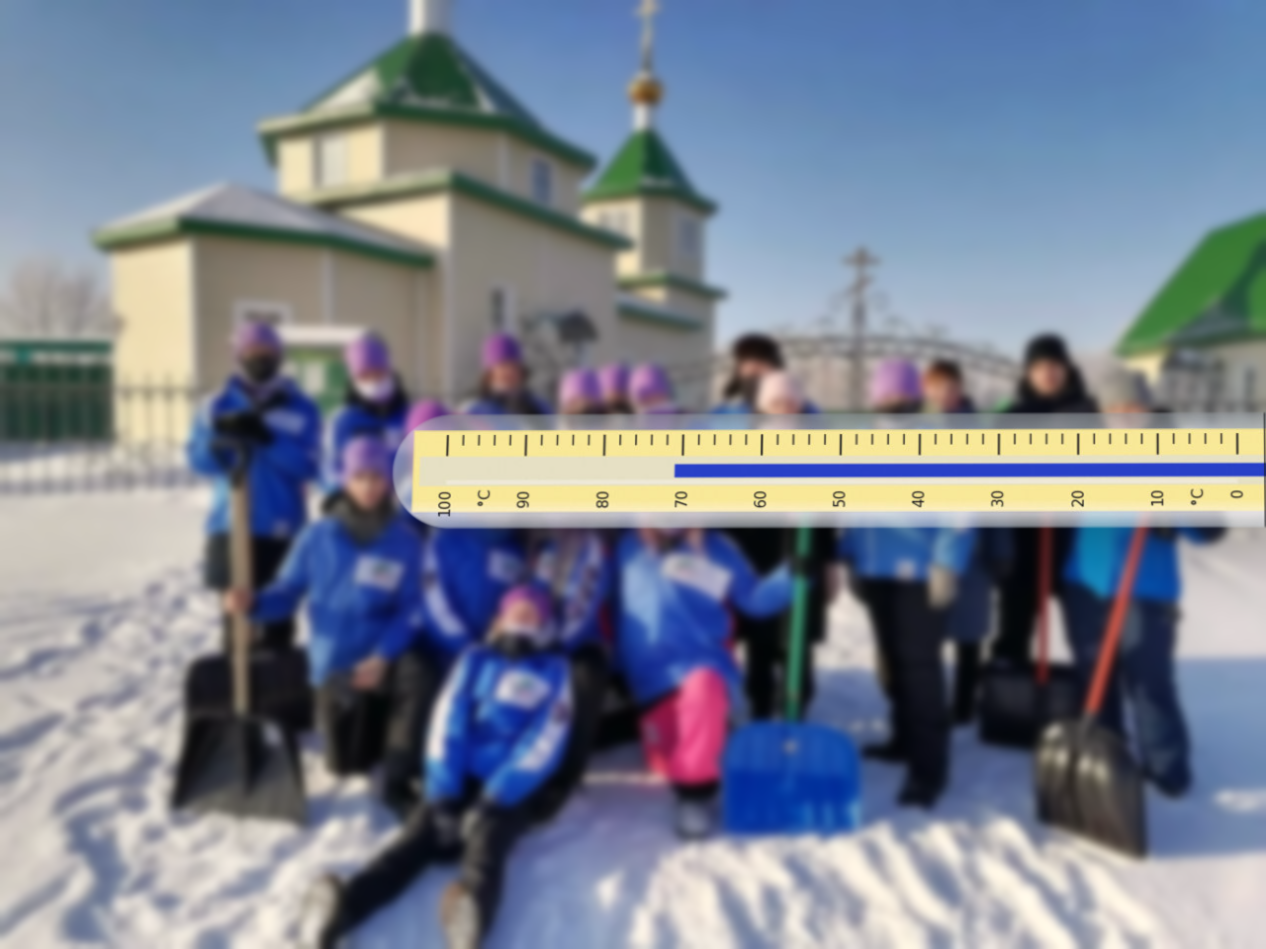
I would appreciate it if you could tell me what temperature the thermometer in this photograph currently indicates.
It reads 71 °C
